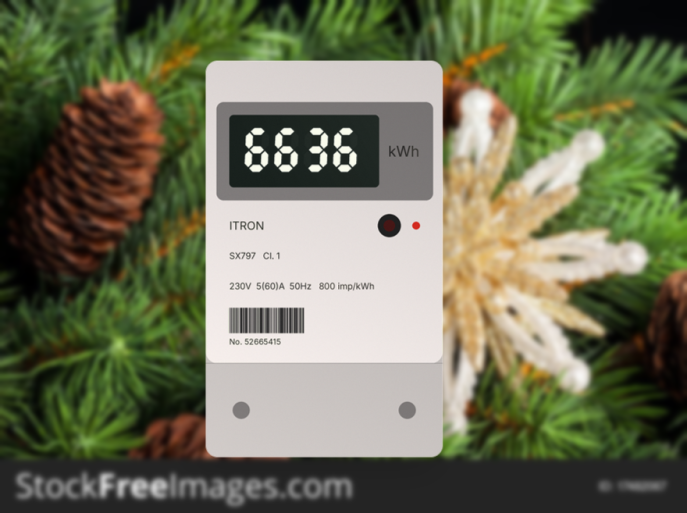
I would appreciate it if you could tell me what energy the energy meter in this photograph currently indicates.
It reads 6636 kWh
